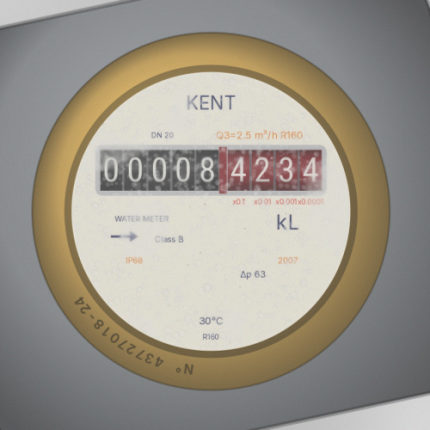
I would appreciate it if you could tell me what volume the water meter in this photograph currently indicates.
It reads 8.4234 kL
